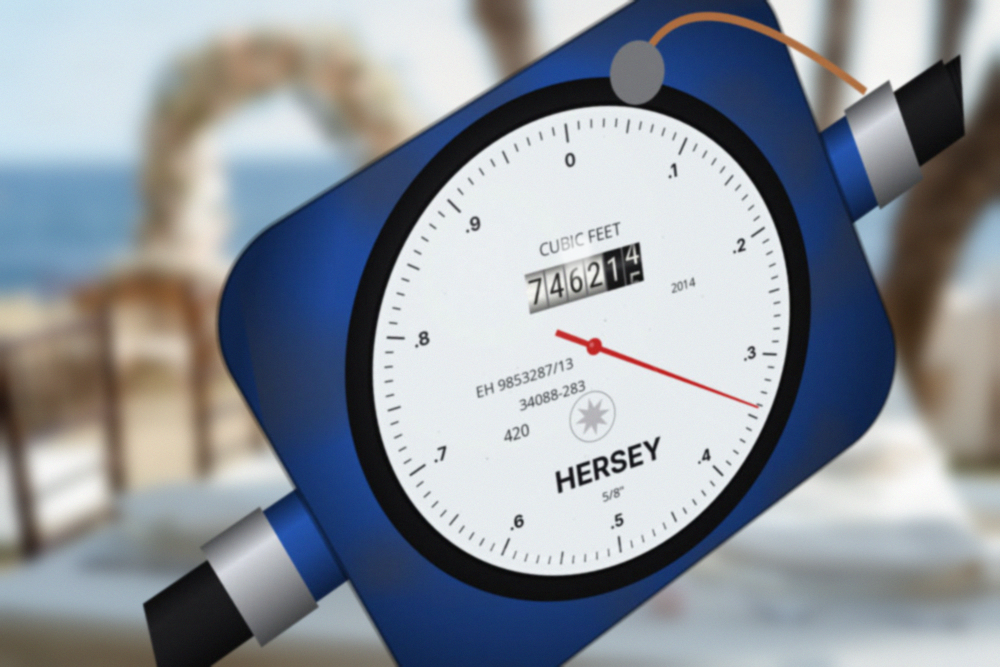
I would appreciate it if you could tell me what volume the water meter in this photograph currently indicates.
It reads 746214.34 ft³
